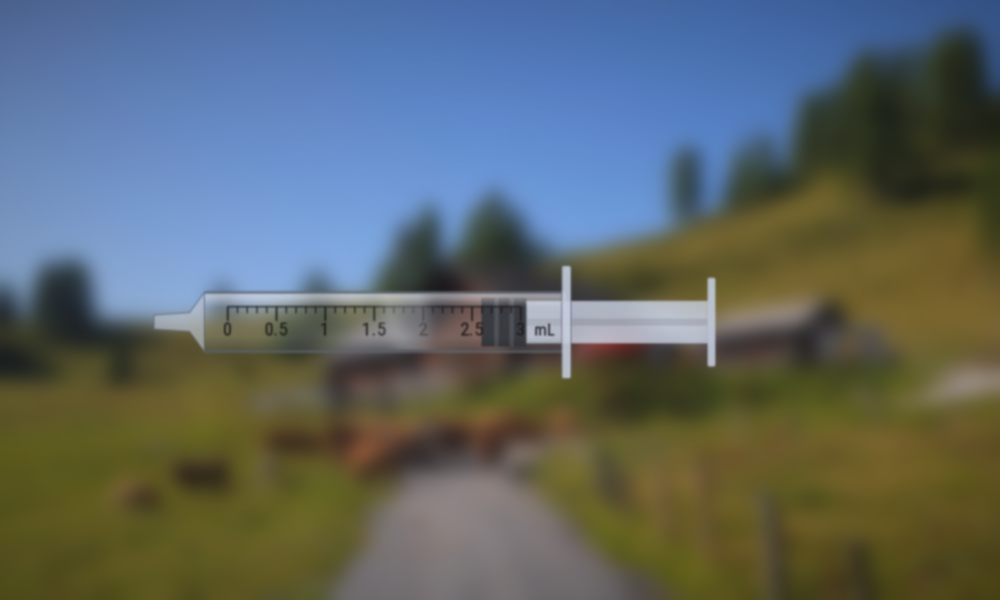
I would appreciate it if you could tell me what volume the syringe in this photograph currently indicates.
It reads 2.6 mL
